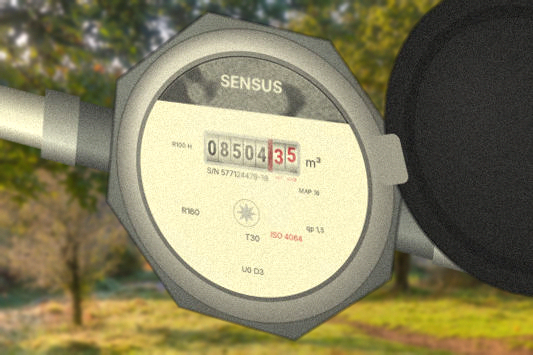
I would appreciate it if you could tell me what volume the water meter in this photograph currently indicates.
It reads 8504.35 m³
